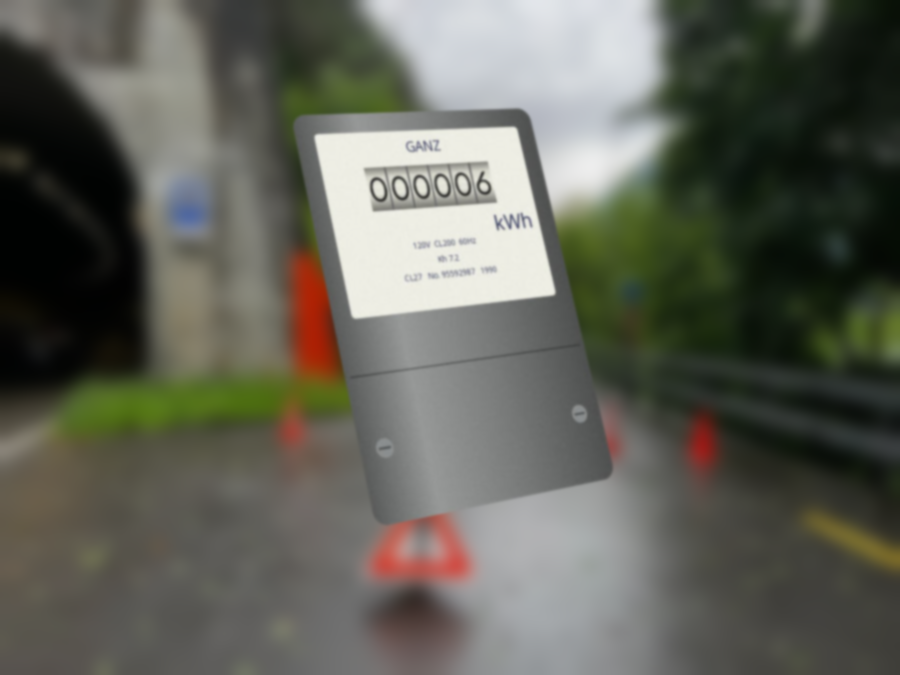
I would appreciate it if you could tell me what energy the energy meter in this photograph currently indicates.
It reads 6 kWh
